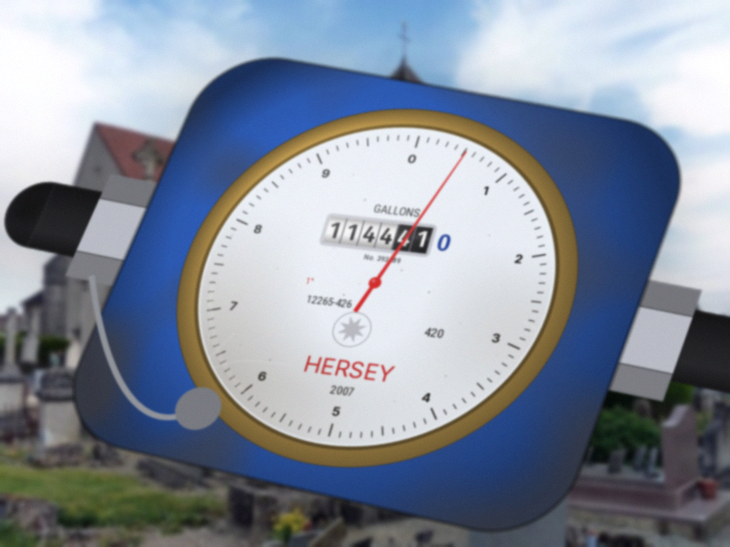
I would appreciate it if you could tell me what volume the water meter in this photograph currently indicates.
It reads 1144410.5 gal
